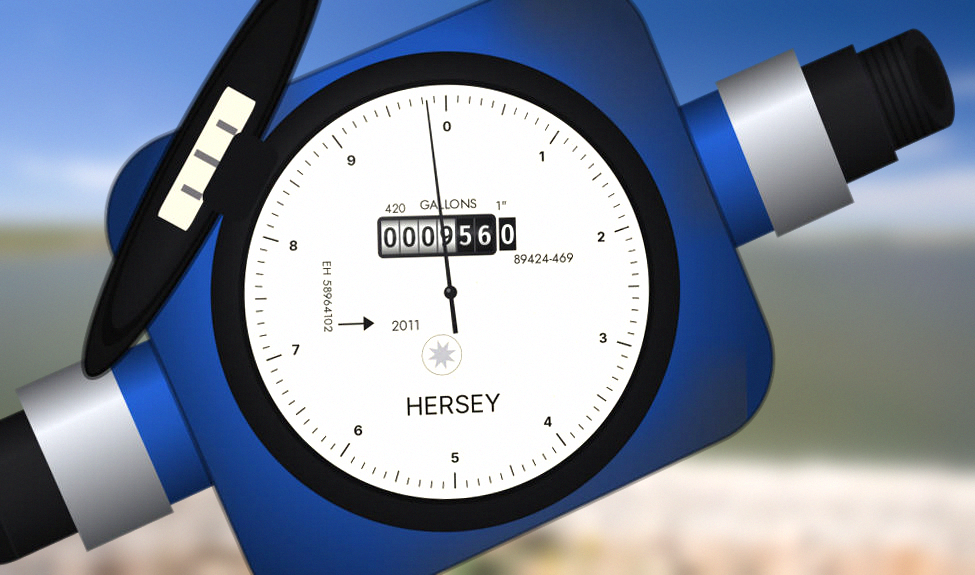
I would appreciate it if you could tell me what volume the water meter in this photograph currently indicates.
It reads 9559.8 gal
